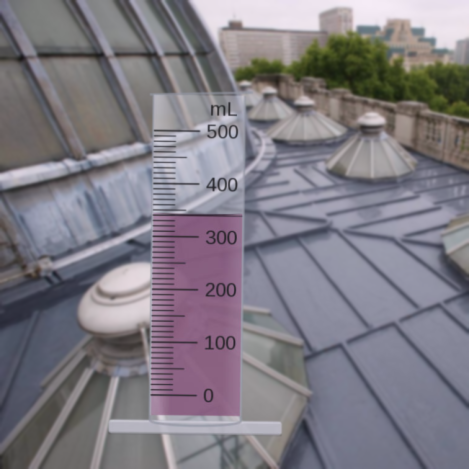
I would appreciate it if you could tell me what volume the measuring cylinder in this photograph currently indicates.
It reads 340 mL
